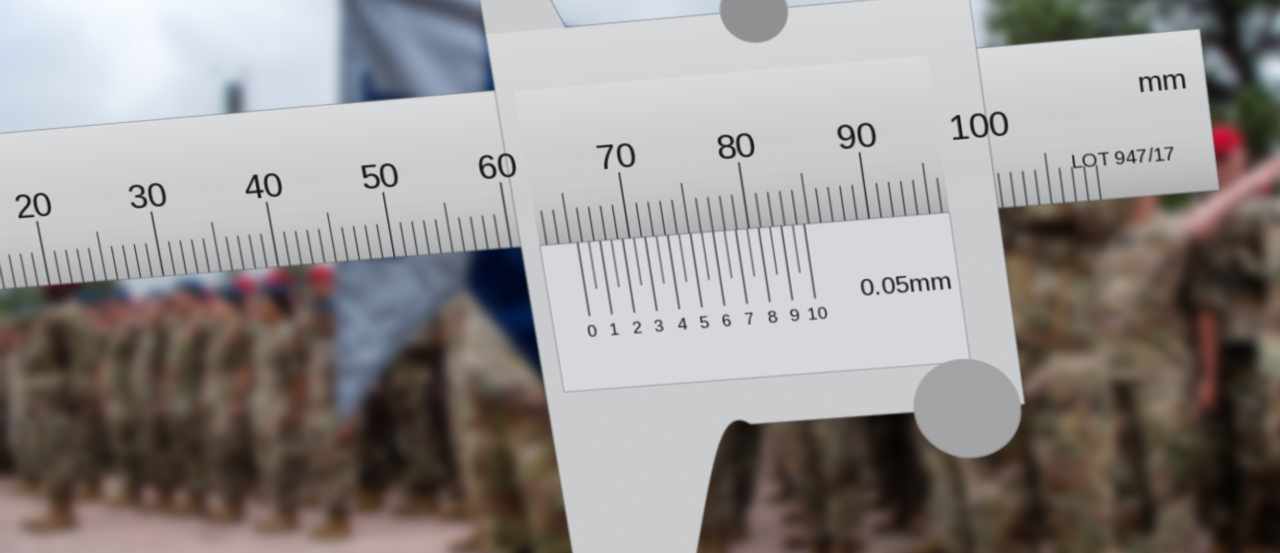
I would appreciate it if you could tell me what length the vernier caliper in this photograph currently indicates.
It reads 65.6 mm
